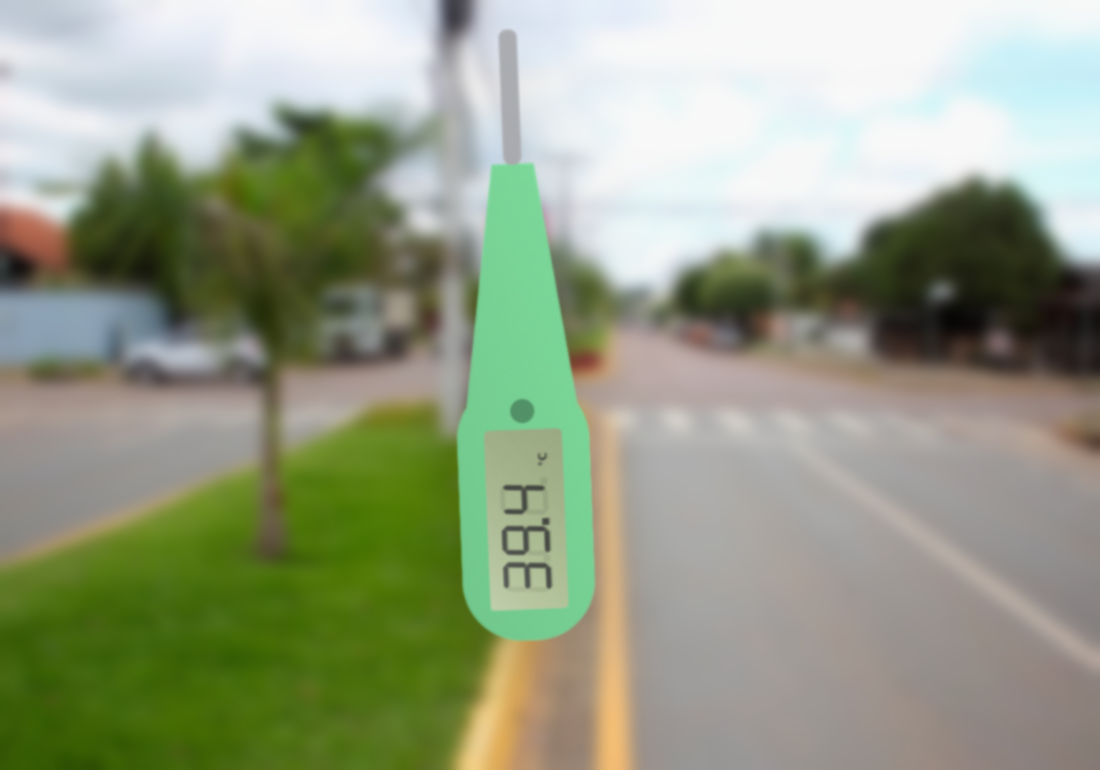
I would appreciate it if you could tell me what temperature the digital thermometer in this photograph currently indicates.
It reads 39.4 °C
